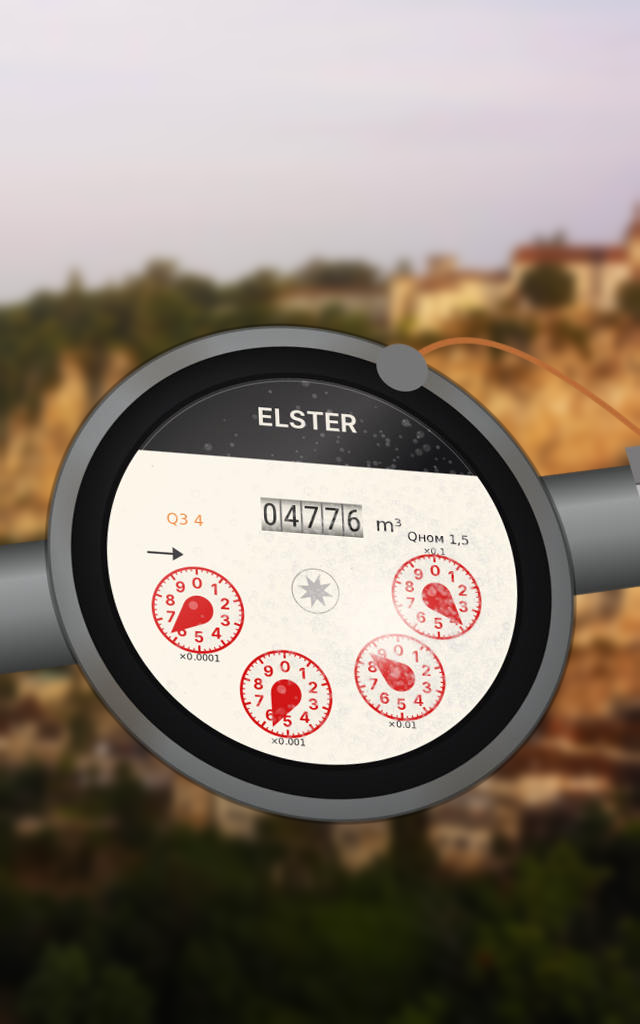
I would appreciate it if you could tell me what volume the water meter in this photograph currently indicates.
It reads 4776.3856 m³
